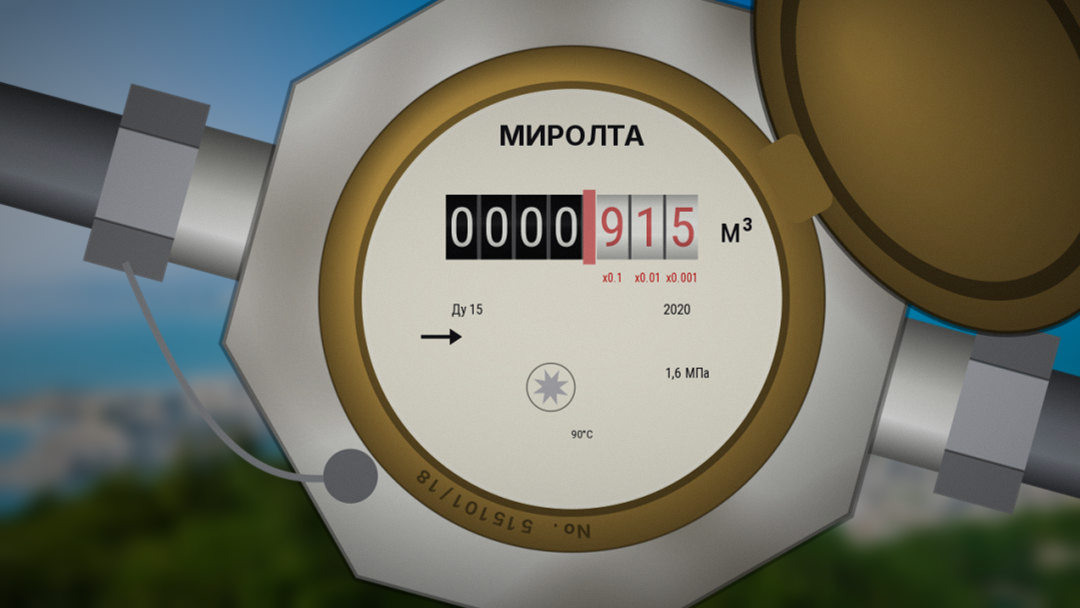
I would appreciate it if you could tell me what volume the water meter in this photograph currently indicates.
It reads 0.915 m³
